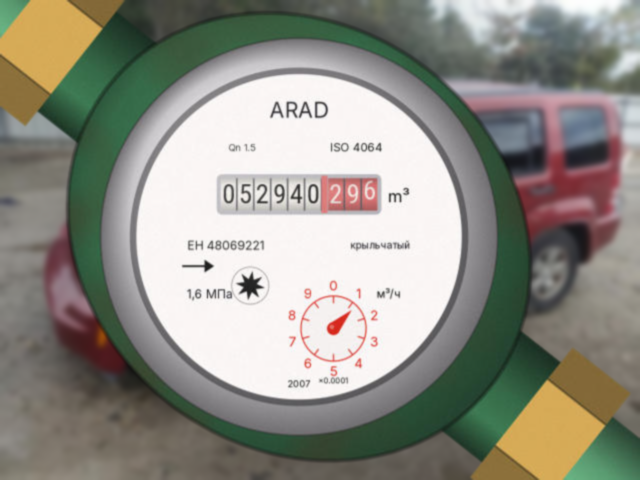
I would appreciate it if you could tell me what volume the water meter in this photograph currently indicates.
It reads 52940.2961 m³
